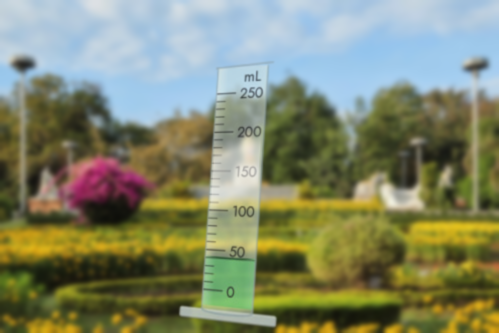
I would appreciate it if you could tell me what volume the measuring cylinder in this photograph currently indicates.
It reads 40 mL
